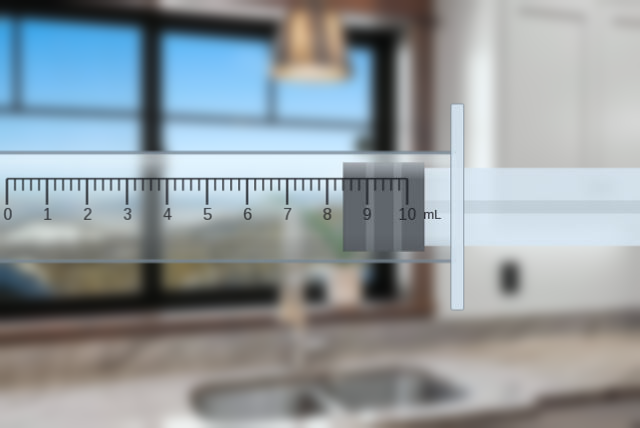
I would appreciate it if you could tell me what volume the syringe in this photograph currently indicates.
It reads 8.4 mL
